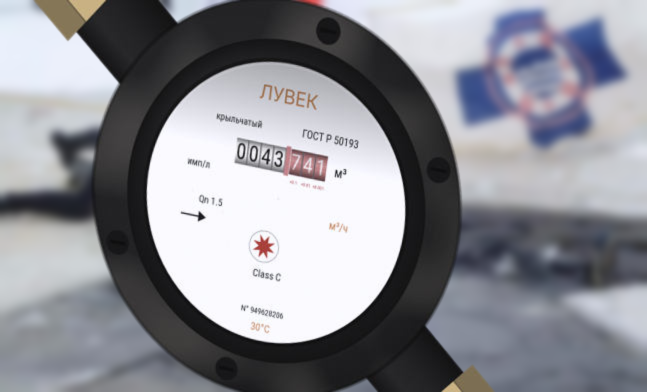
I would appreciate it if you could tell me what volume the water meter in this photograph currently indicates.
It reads 43.741 m³
